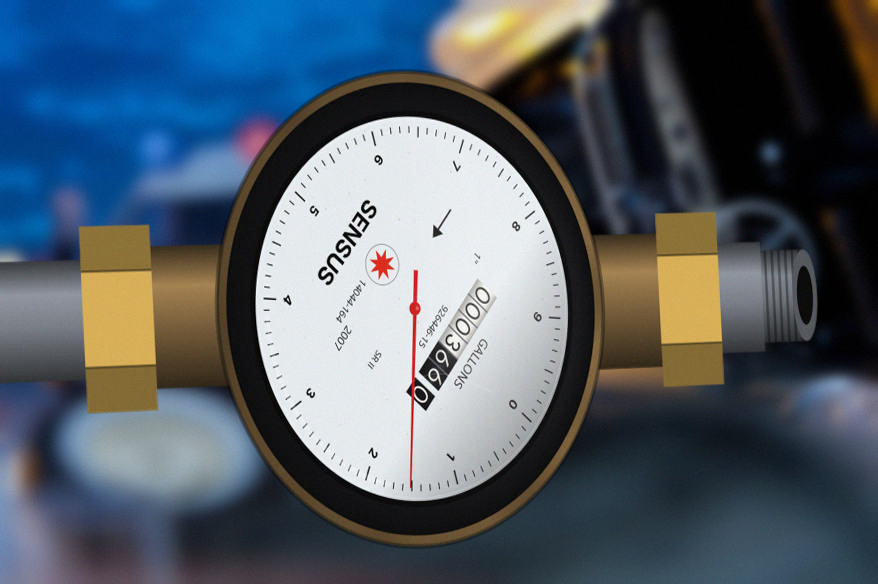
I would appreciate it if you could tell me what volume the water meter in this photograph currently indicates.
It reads 3661.5 gal
